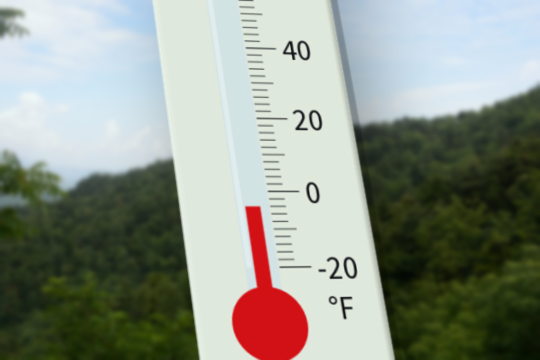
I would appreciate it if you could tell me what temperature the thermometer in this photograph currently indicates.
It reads -4 °F
